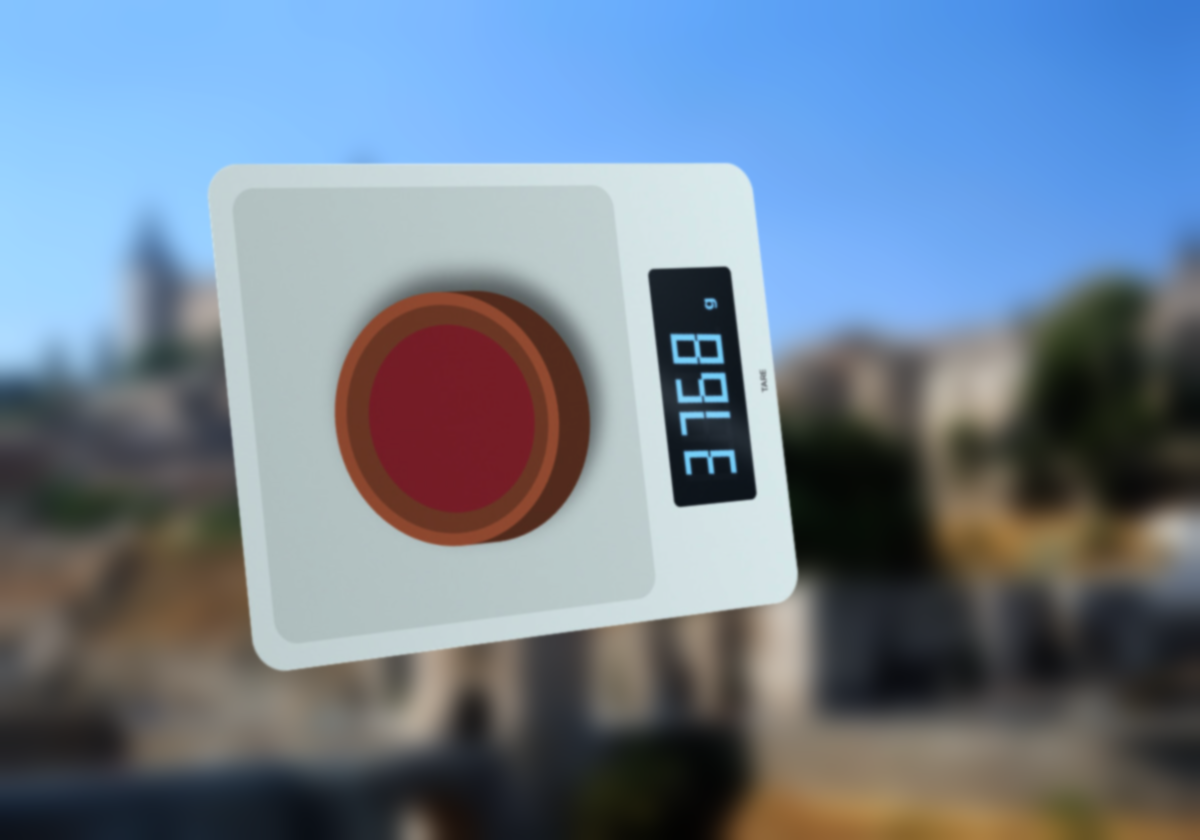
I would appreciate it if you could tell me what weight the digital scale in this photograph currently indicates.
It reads 3768 g
